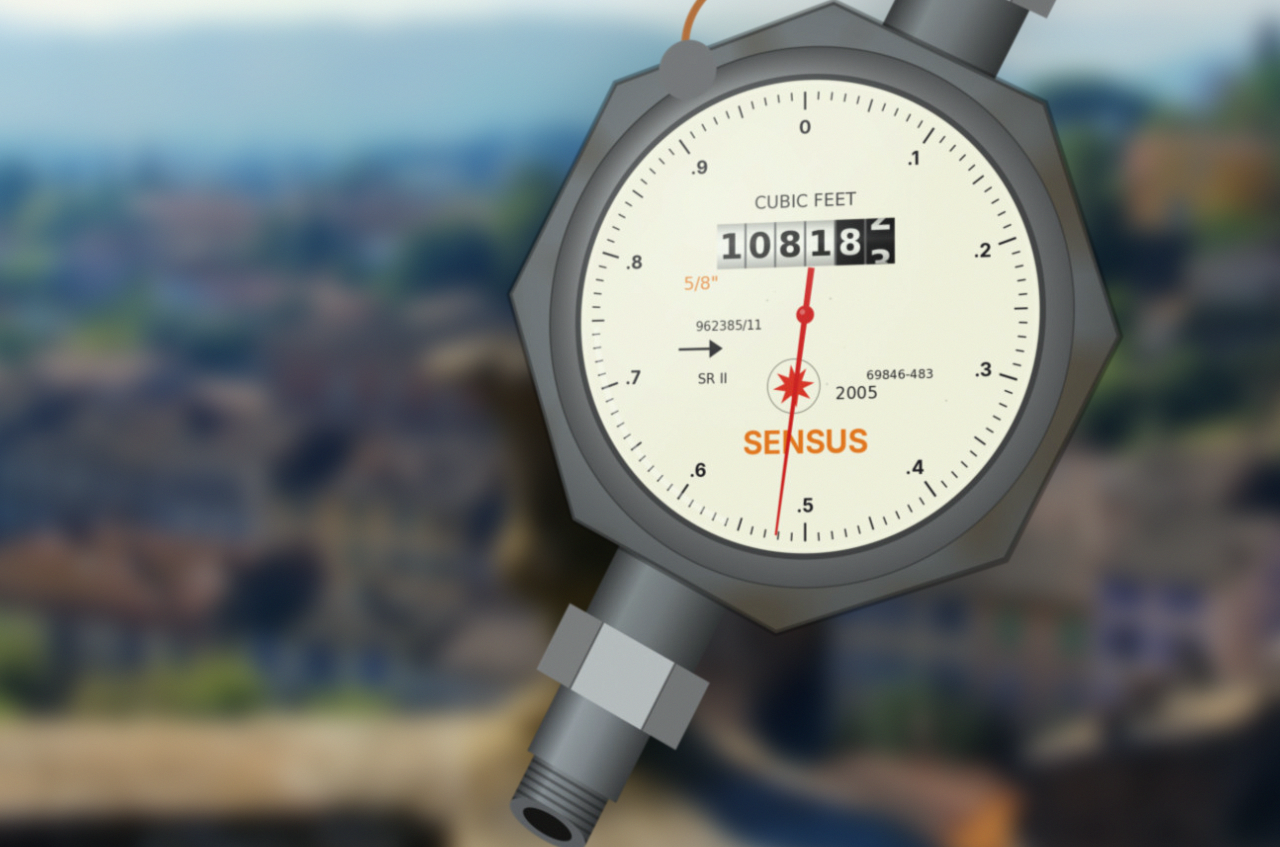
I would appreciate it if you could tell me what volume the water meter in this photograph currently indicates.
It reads 108182.52 ft³
